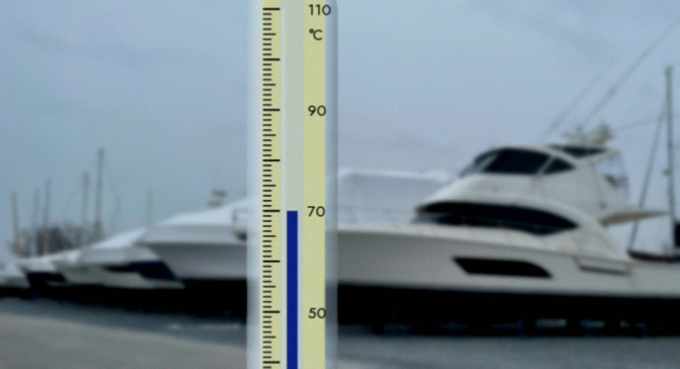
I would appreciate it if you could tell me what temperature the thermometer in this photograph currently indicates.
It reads 70 °C
